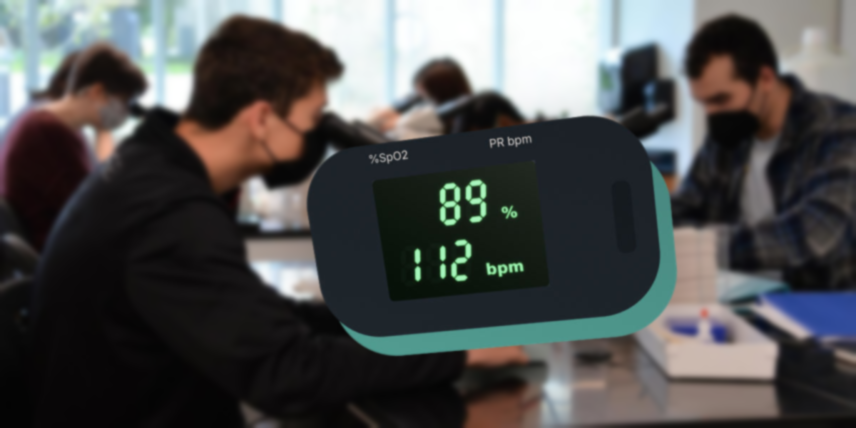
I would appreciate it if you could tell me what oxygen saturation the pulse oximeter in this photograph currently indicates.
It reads 89 %
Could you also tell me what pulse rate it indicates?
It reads 112 bpm
